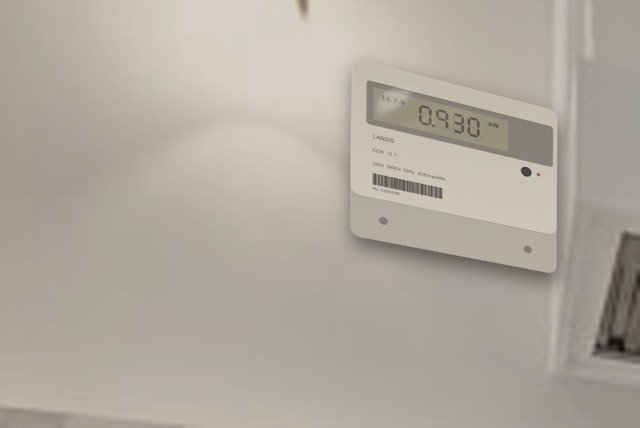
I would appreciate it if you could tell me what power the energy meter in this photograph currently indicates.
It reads 0.930 kW
